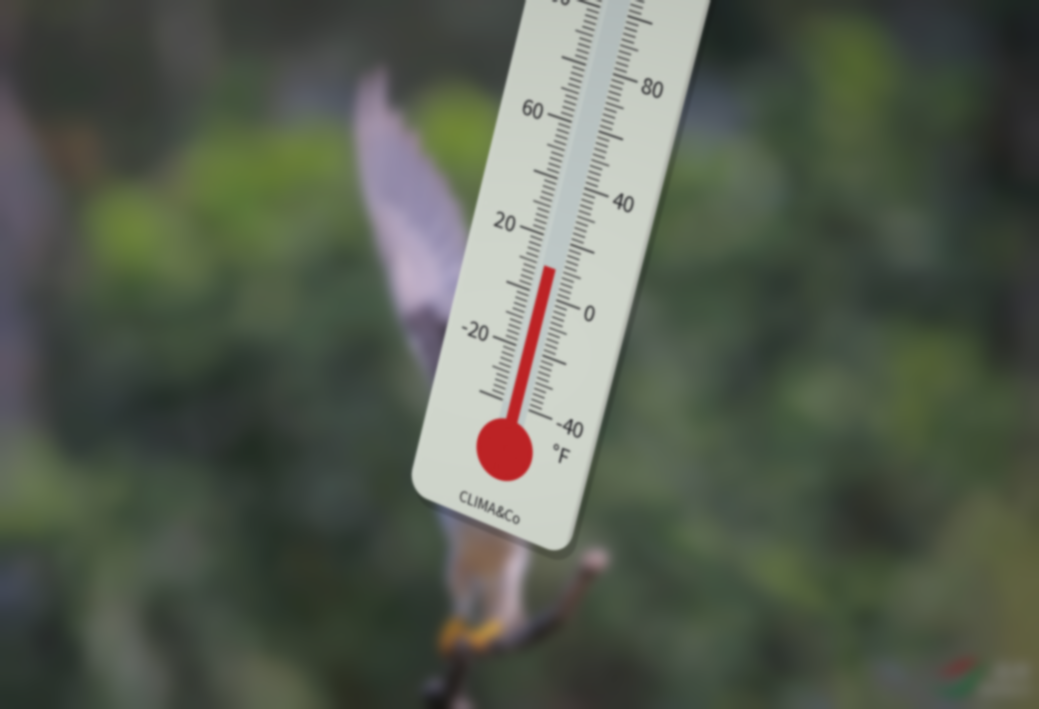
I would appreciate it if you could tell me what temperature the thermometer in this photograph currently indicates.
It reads 10 °F
